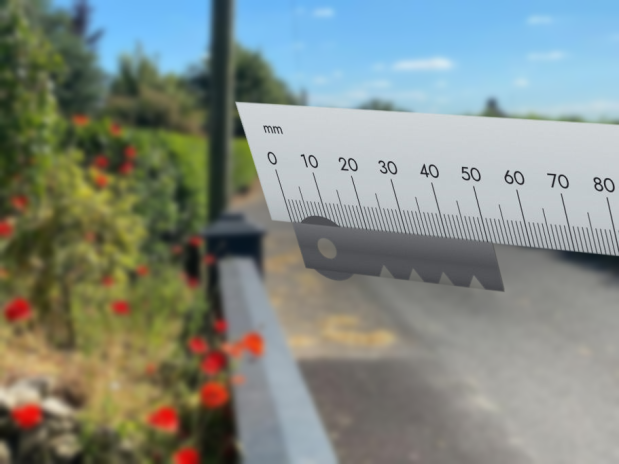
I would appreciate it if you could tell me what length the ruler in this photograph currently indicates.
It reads 51 mm
